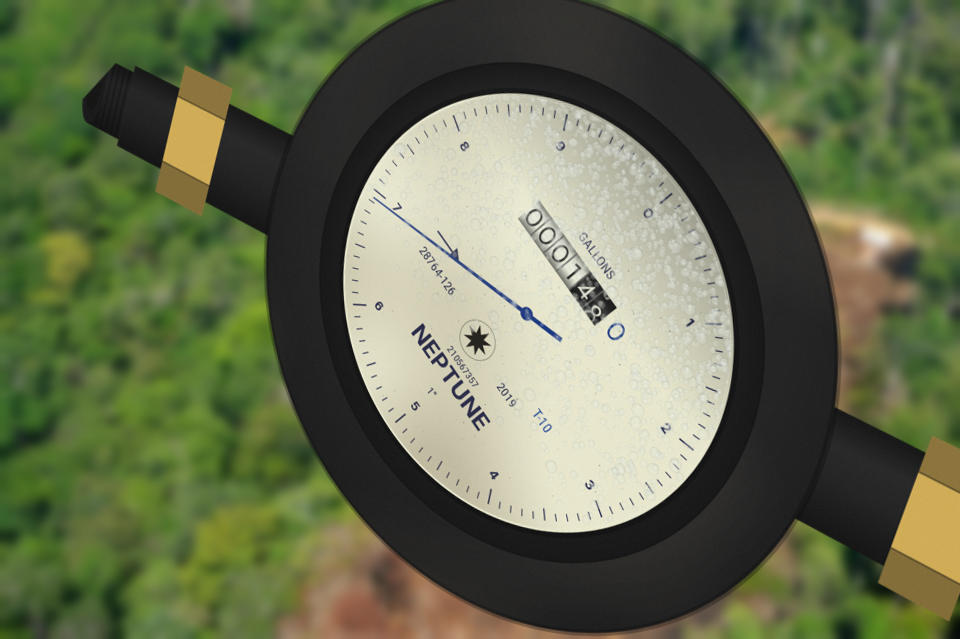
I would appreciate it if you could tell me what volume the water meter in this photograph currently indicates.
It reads 1476.9 gal
